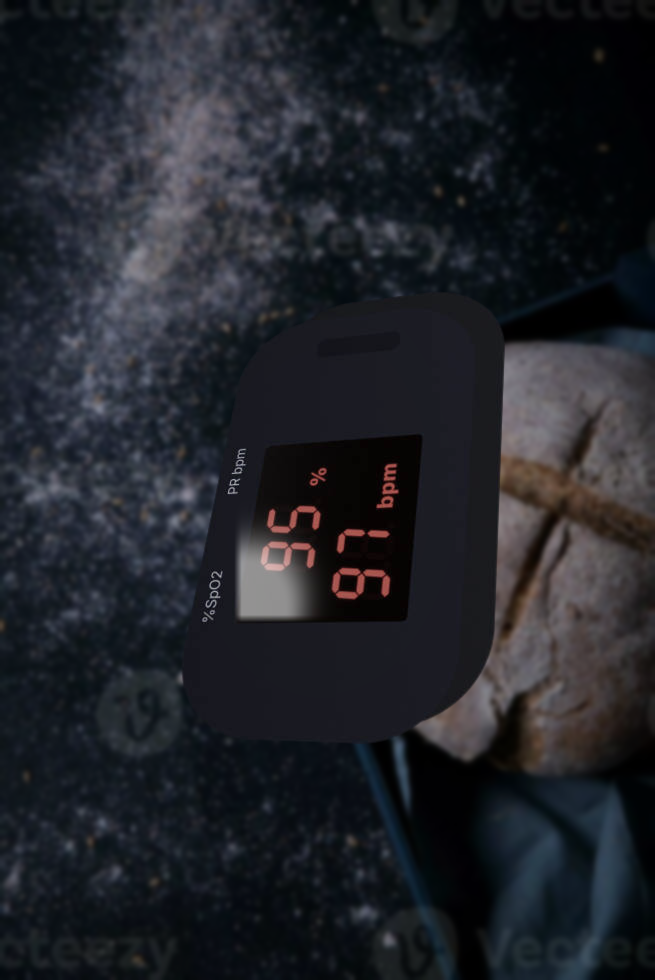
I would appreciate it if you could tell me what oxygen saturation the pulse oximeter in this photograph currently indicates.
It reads 95 %
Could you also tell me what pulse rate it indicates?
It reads 97 bpm
